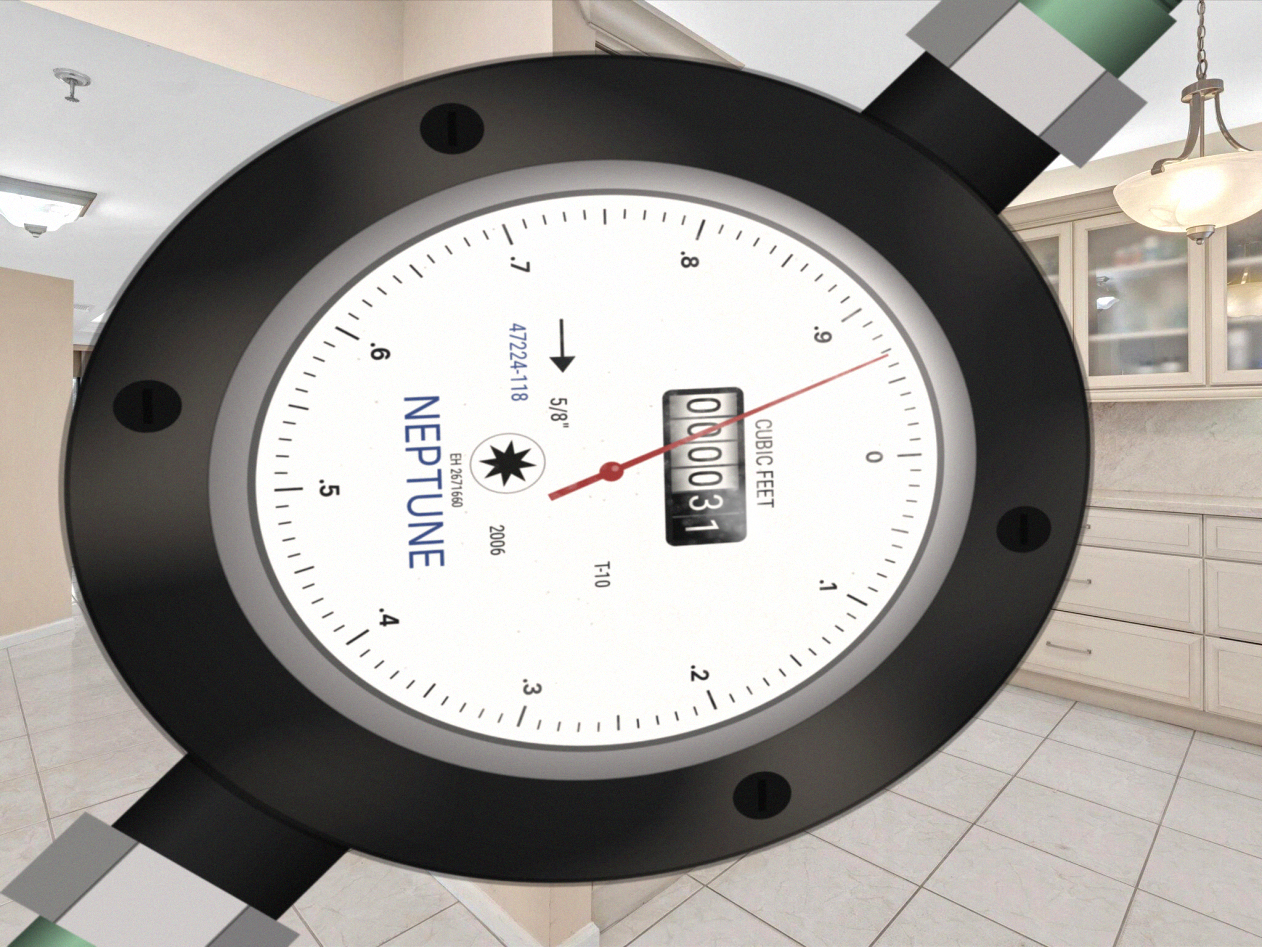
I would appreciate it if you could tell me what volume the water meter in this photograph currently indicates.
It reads 30.93 ft³
